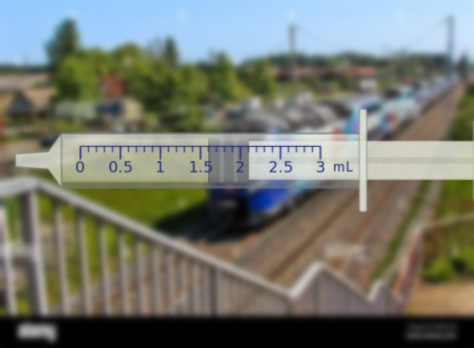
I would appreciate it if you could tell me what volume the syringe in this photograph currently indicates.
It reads 1.6 mL
